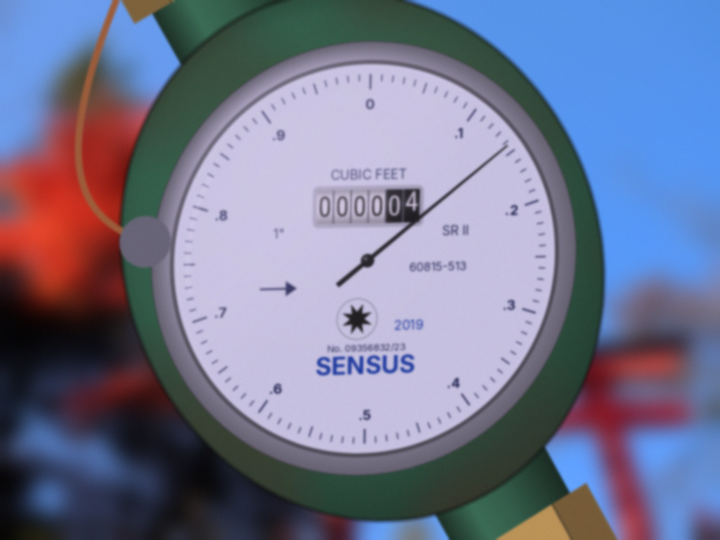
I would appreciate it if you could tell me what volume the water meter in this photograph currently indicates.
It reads 4.14 ft³
